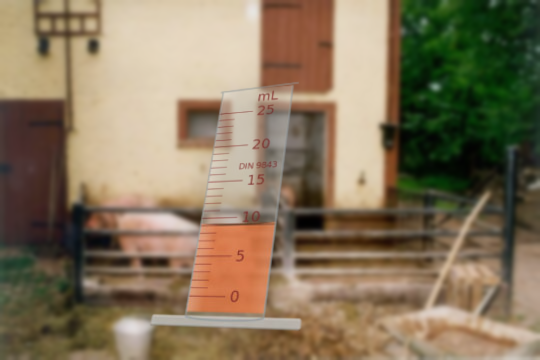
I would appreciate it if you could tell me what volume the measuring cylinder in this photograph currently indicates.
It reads 9 mL
